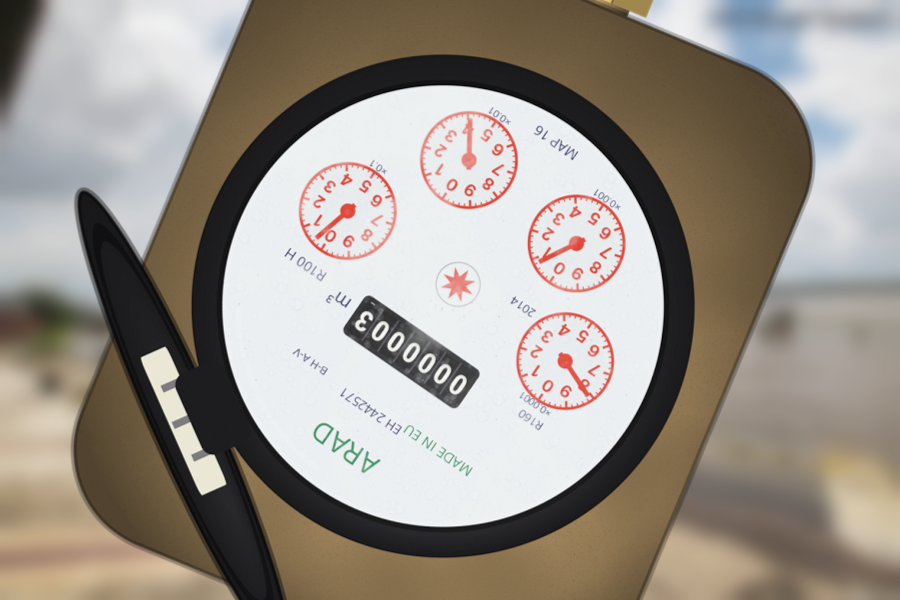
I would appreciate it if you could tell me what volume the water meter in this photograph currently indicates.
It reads 3.0408 m³
